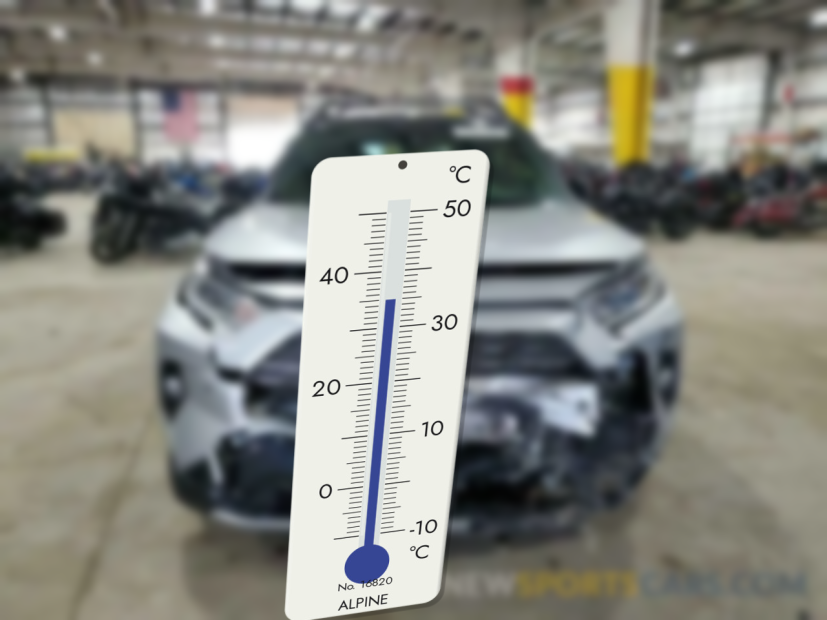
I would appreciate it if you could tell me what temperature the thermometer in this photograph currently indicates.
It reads 35 °C
